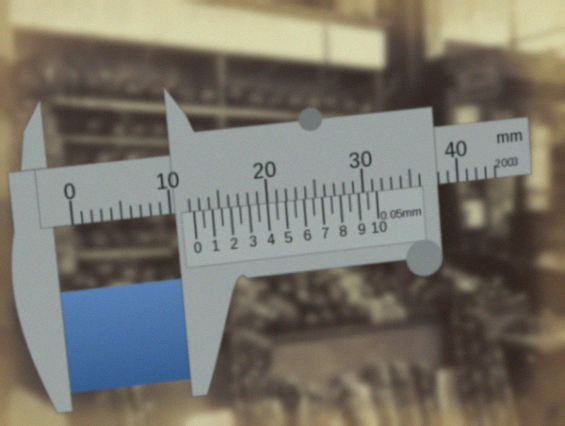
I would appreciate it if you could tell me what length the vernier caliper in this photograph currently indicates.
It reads 12.4 mm
